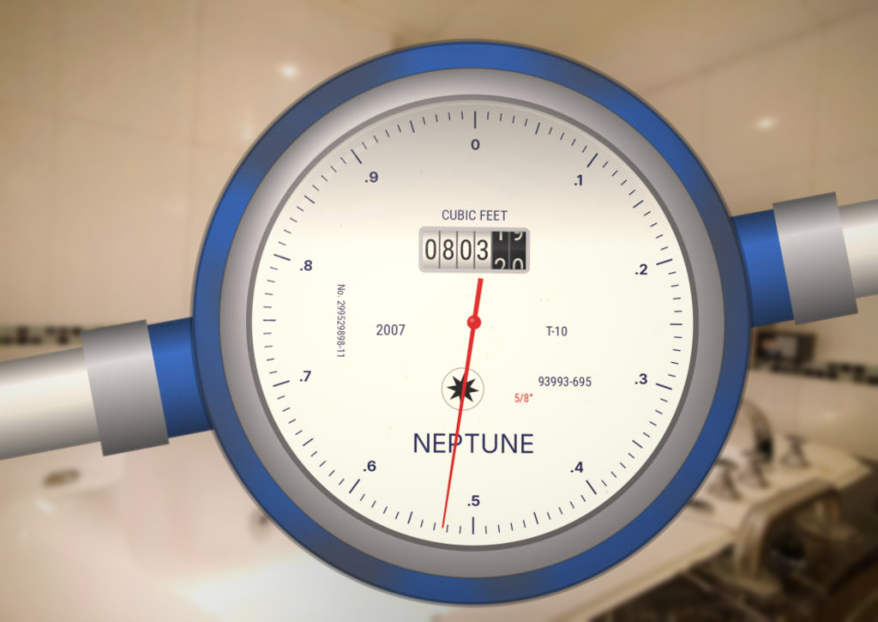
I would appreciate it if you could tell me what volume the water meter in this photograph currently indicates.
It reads 80319.52 ft³
